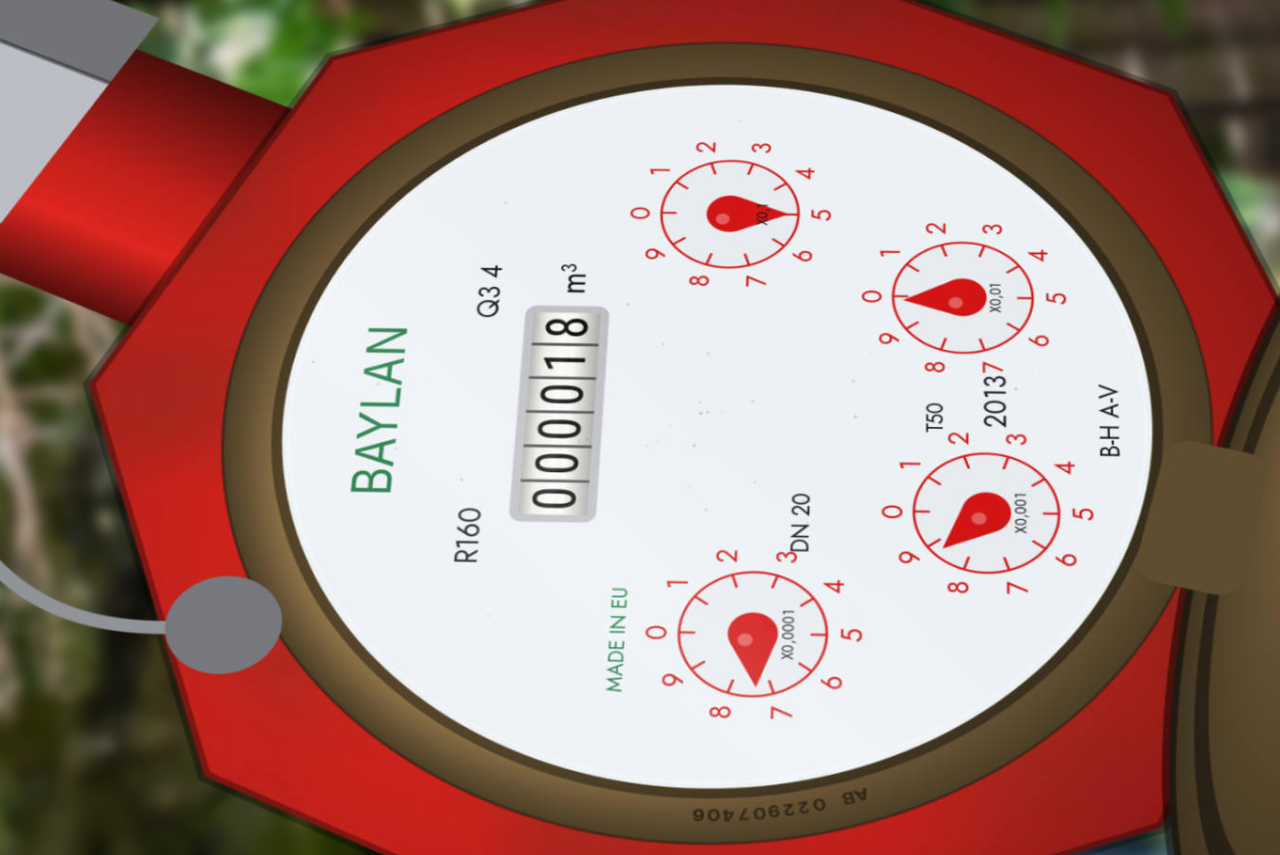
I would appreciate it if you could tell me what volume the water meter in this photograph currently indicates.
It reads 18.4987 m³
